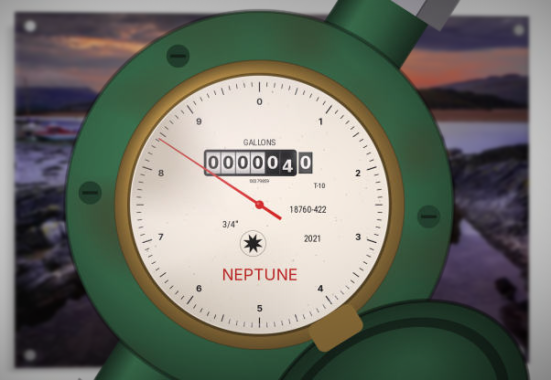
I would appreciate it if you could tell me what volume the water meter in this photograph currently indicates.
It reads 38.4 gal
